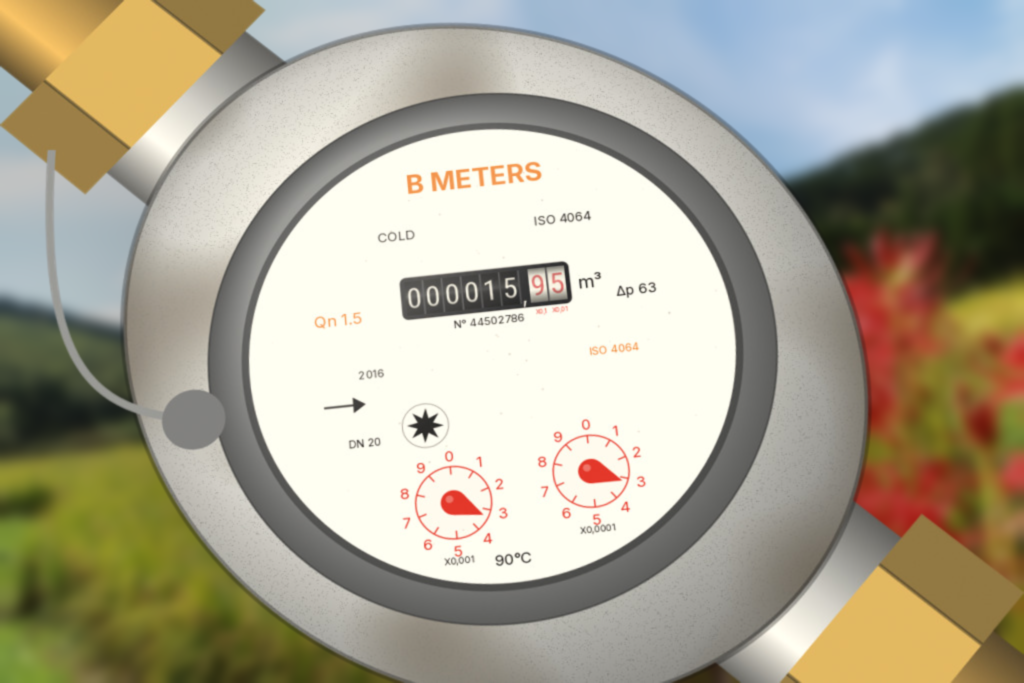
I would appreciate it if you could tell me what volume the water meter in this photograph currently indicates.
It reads 15.9533 m³
